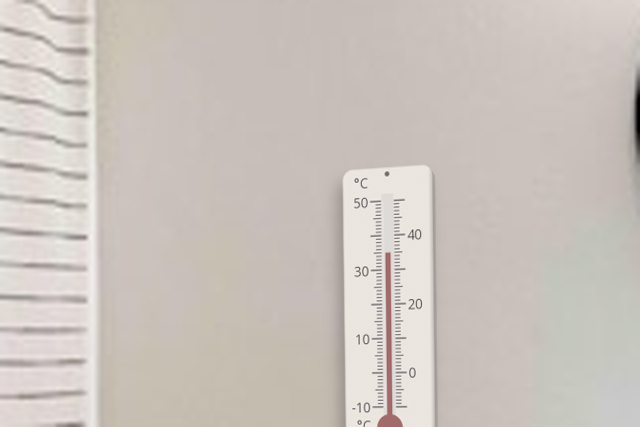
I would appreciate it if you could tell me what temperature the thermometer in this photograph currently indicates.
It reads 35 °C
